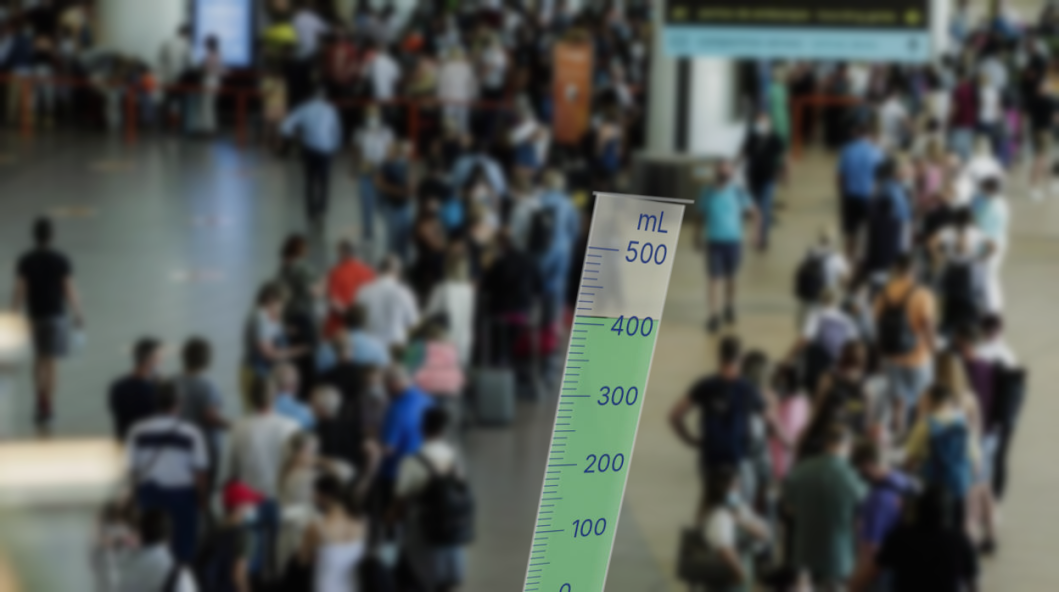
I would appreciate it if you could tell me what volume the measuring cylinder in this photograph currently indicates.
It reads 410 mL
